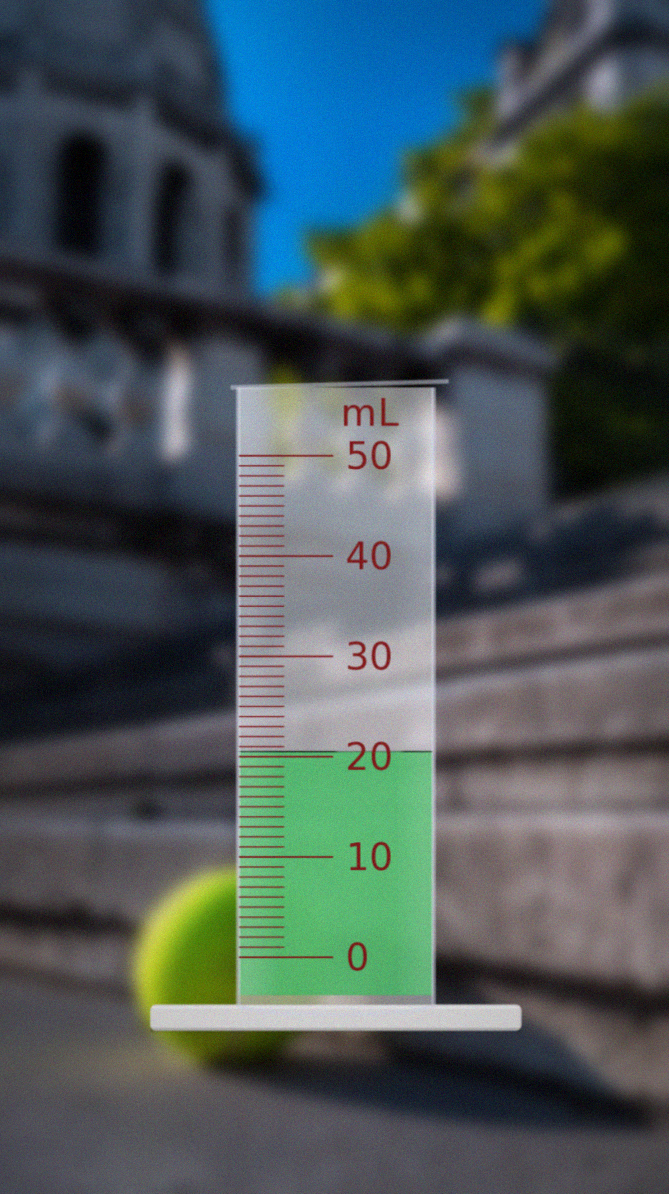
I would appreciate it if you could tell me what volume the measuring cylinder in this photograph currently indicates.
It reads 20.5 mL
